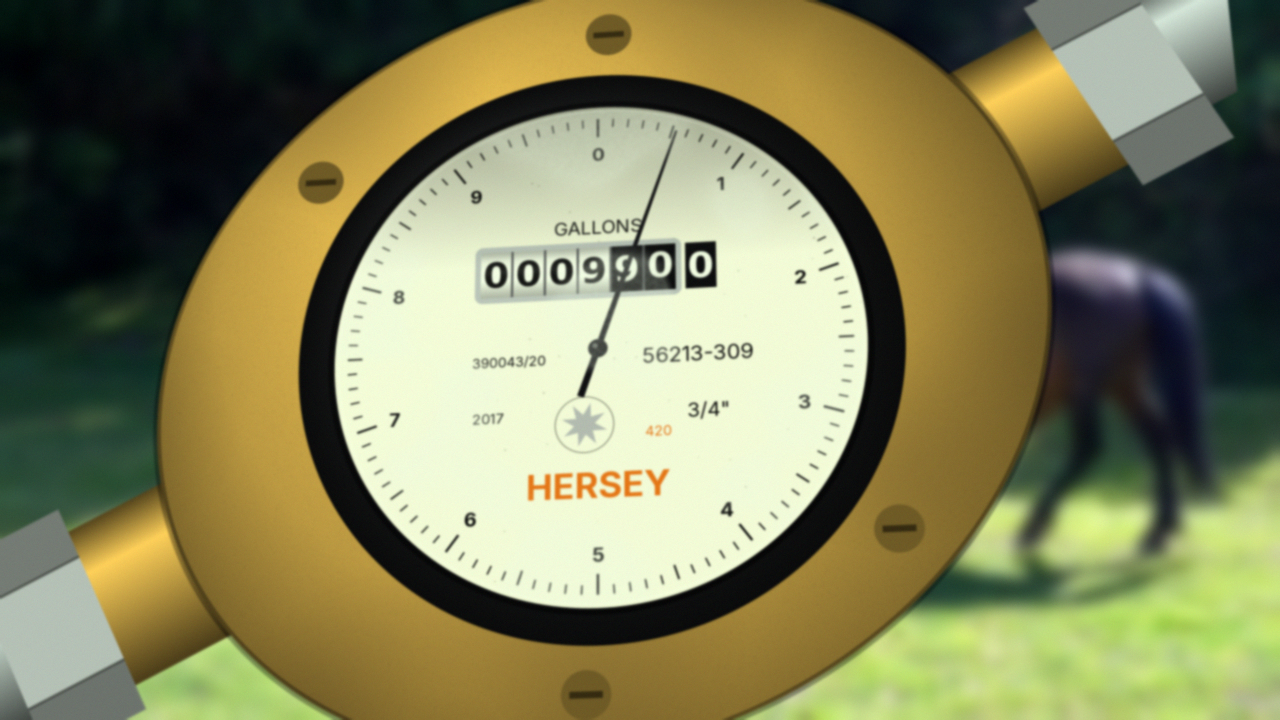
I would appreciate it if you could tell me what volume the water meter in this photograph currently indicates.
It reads 9900.5 gal
